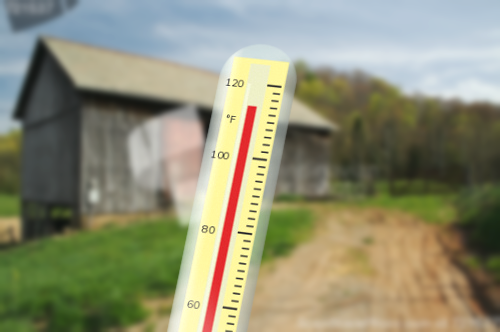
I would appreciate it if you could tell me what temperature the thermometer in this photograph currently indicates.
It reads 114 °F
